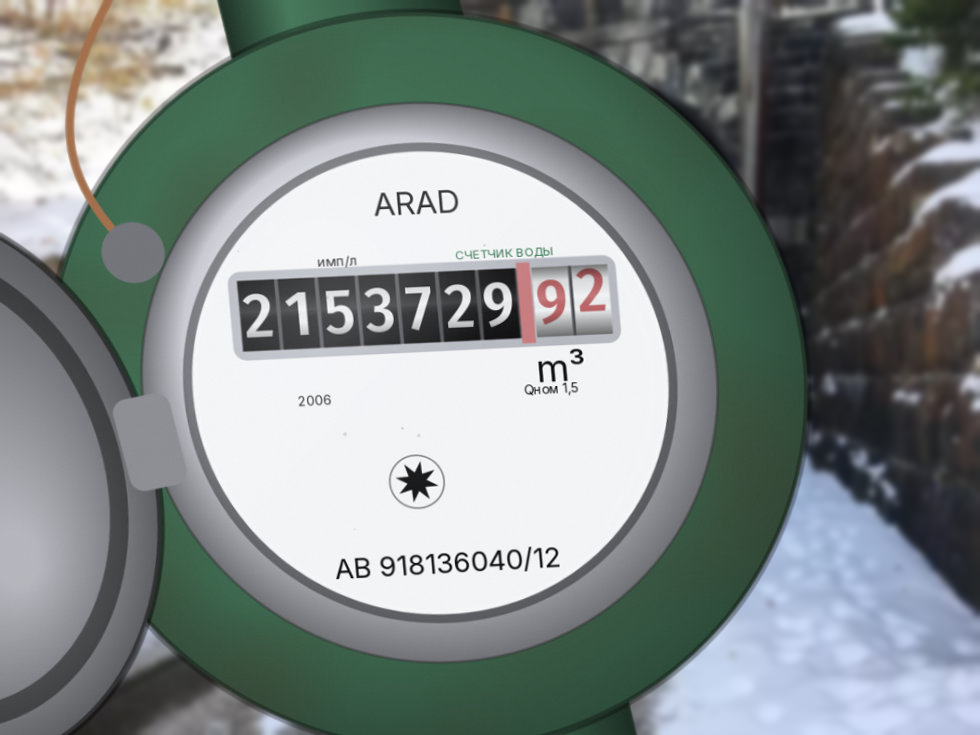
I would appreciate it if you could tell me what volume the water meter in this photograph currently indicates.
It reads 2153729.92 m³
